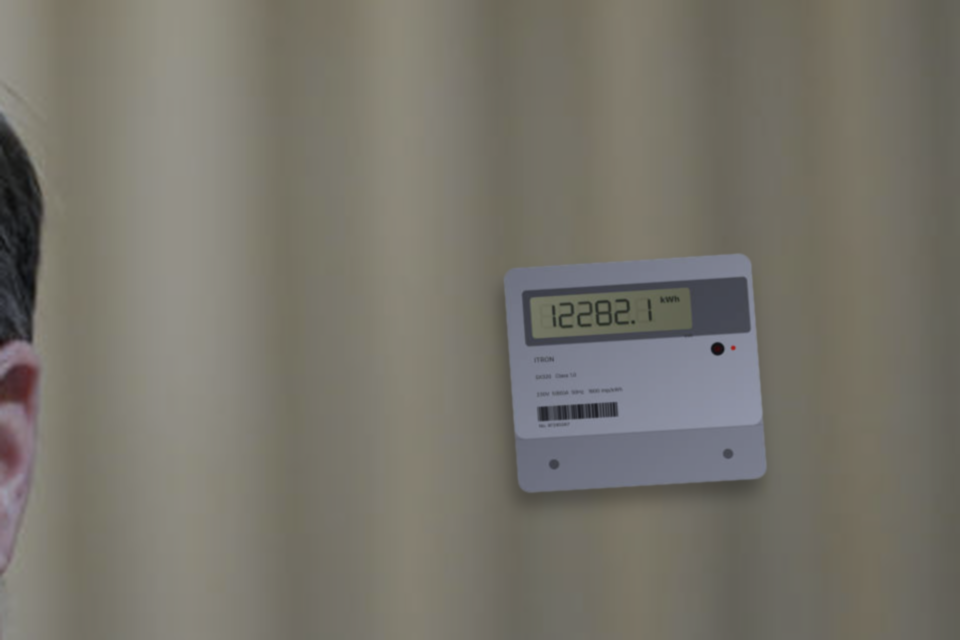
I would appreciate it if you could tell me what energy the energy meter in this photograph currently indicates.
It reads 12282.1 kWh
